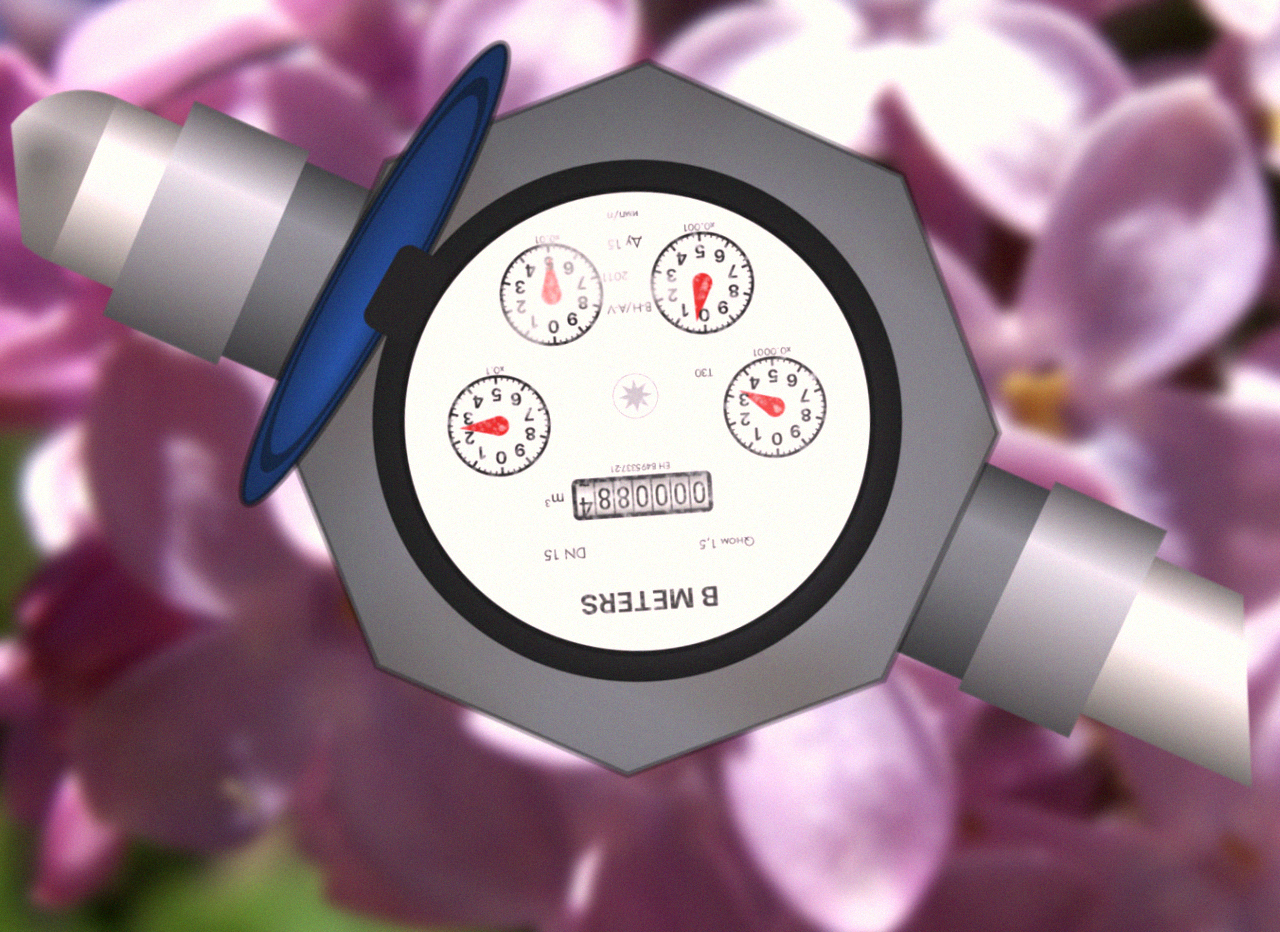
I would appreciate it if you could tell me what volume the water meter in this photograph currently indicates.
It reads 884.2503 m³
